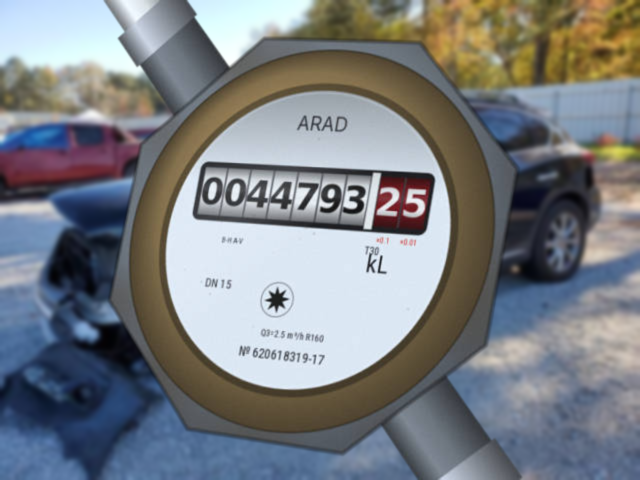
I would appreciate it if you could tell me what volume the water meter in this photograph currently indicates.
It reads 44793.25 kL
